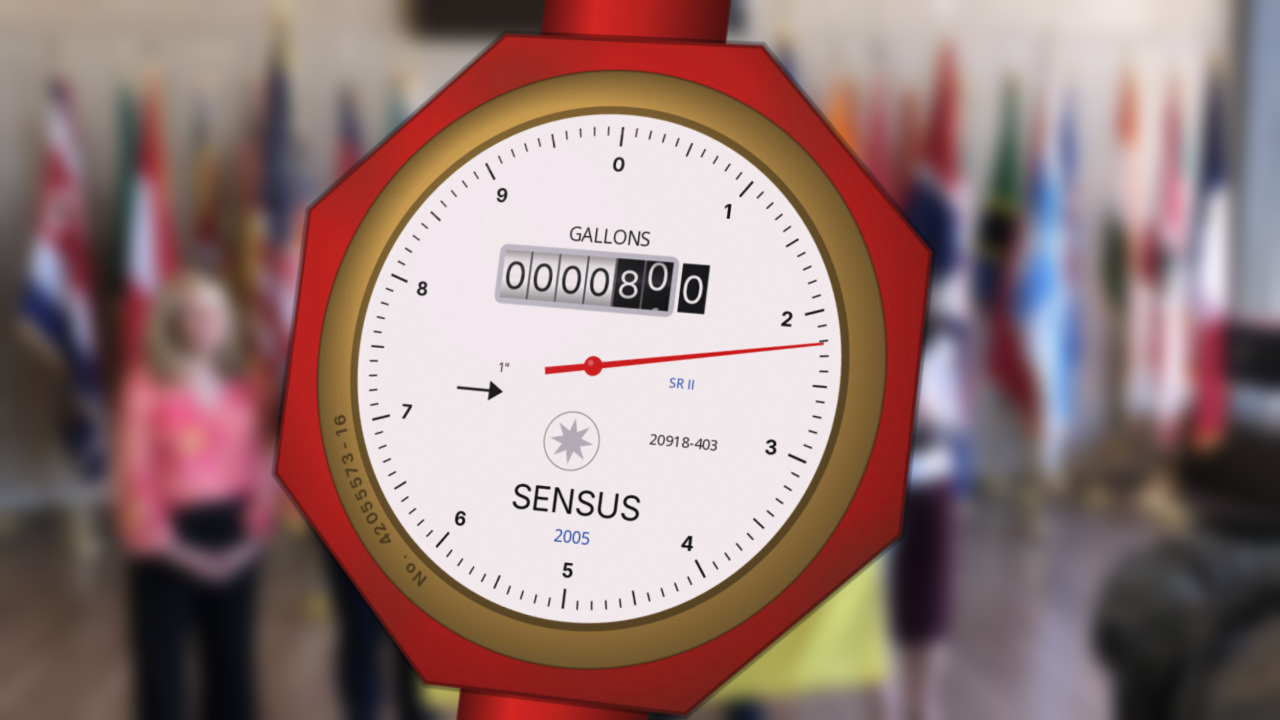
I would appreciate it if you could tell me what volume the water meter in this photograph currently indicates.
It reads 802.2 gal
